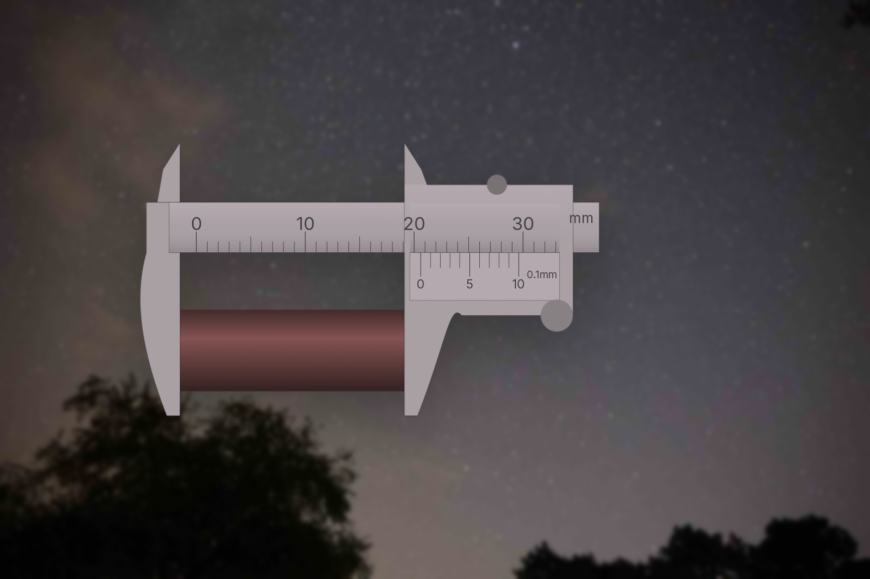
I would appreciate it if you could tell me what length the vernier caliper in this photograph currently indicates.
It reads 20.6 mm
